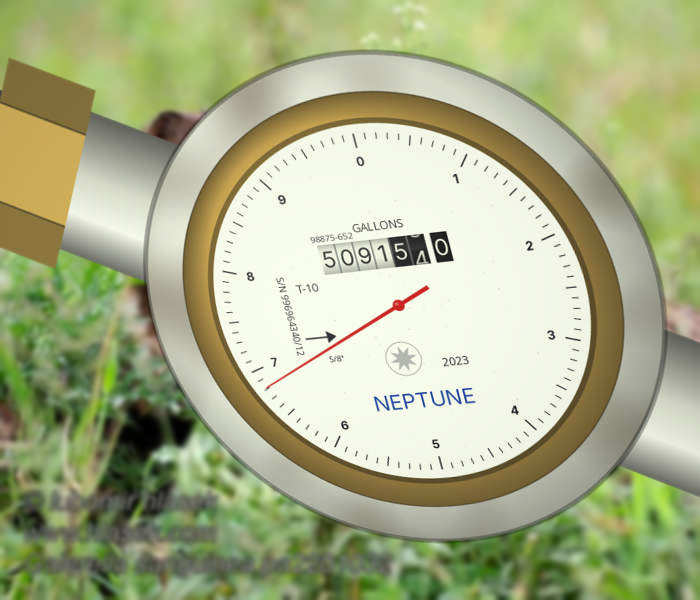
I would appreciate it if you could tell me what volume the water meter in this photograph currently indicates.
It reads 5091536.8 gal
